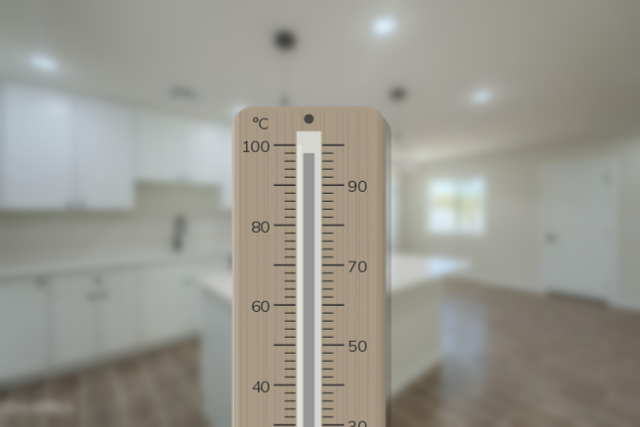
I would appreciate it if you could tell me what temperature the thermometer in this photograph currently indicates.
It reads 98 °C
